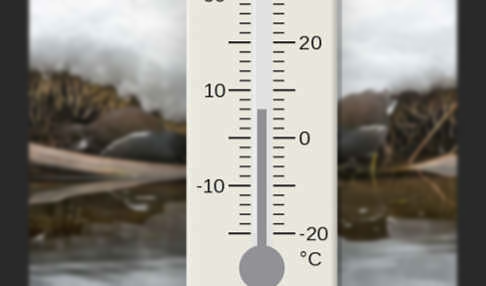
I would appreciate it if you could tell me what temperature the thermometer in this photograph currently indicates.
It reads 6 °C
